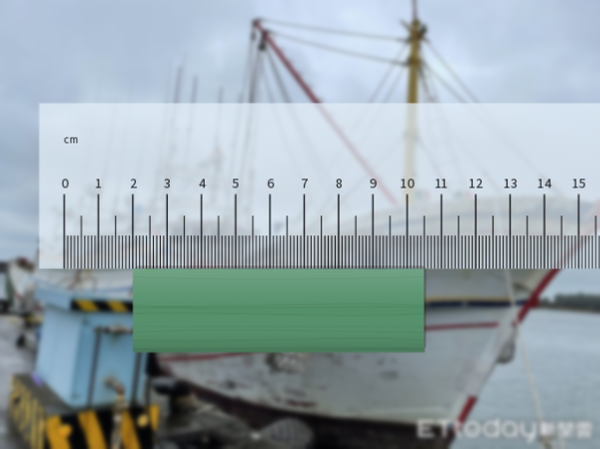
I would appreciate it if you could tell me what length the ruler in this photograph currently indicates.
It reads 8.5 cm
